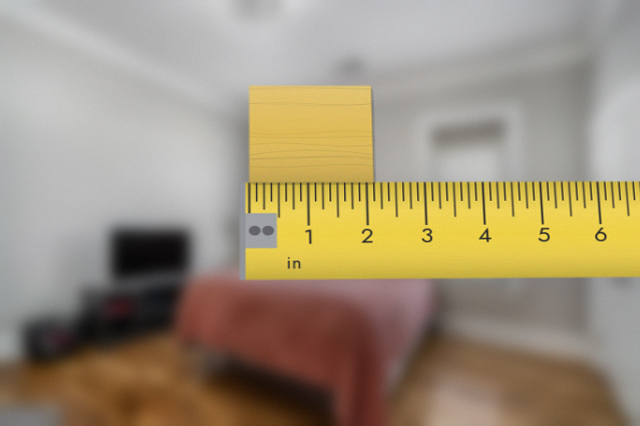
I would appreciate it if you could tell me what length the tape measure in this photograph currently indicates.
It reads 2.125 in
